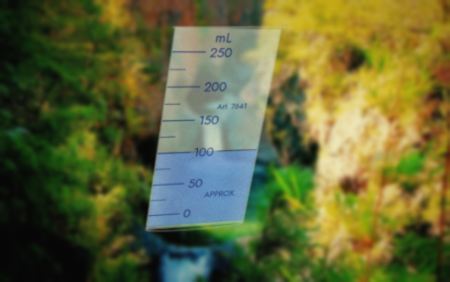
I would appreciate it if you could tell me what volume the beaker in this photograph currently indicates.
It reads 100 mL
